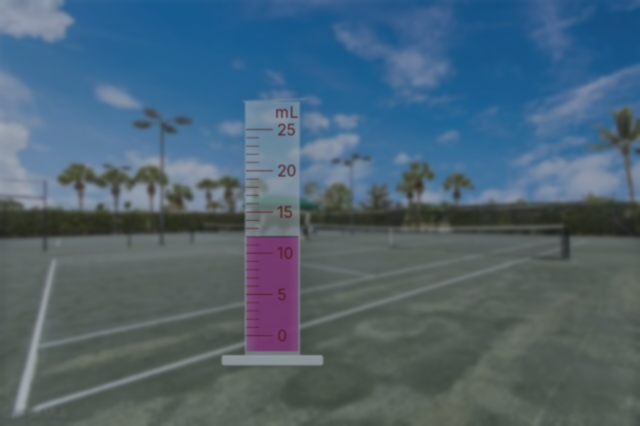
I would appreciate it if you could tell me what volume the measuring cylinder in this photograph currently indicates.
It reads 12 mL
